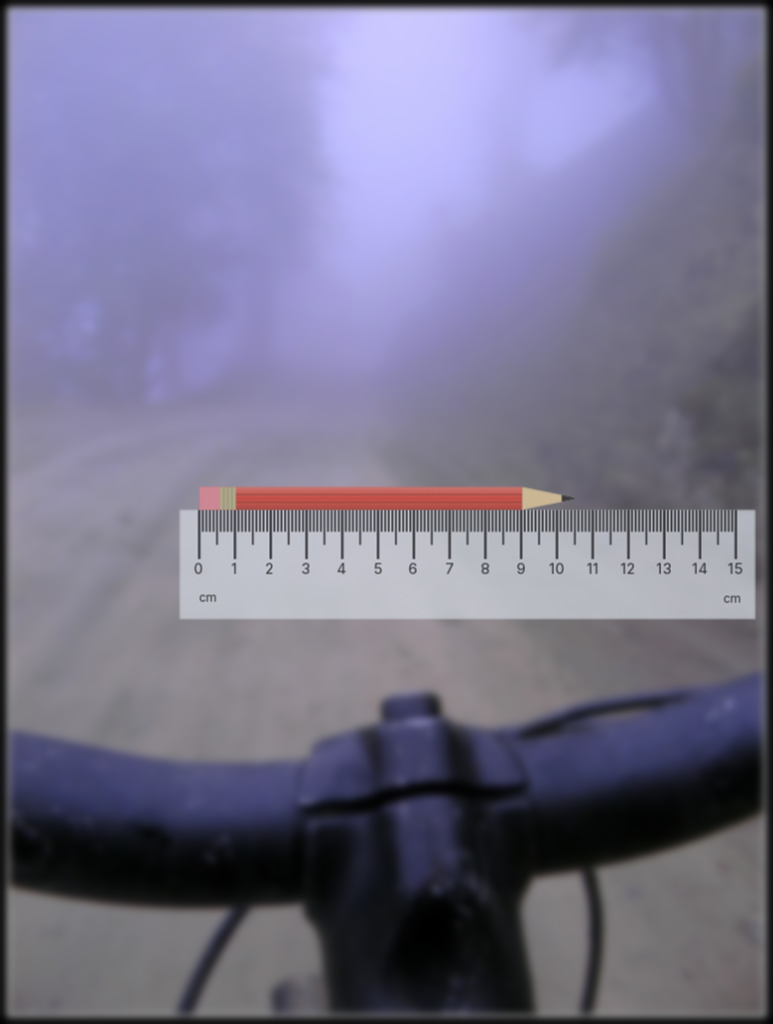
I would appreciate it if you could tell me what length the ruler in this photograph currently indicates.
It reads 10.5 cm
